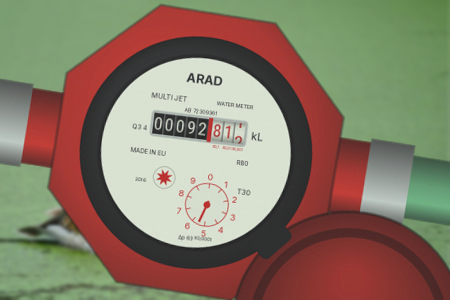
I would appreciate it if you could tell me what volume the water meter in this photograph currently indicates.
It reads 92.8115 kL
